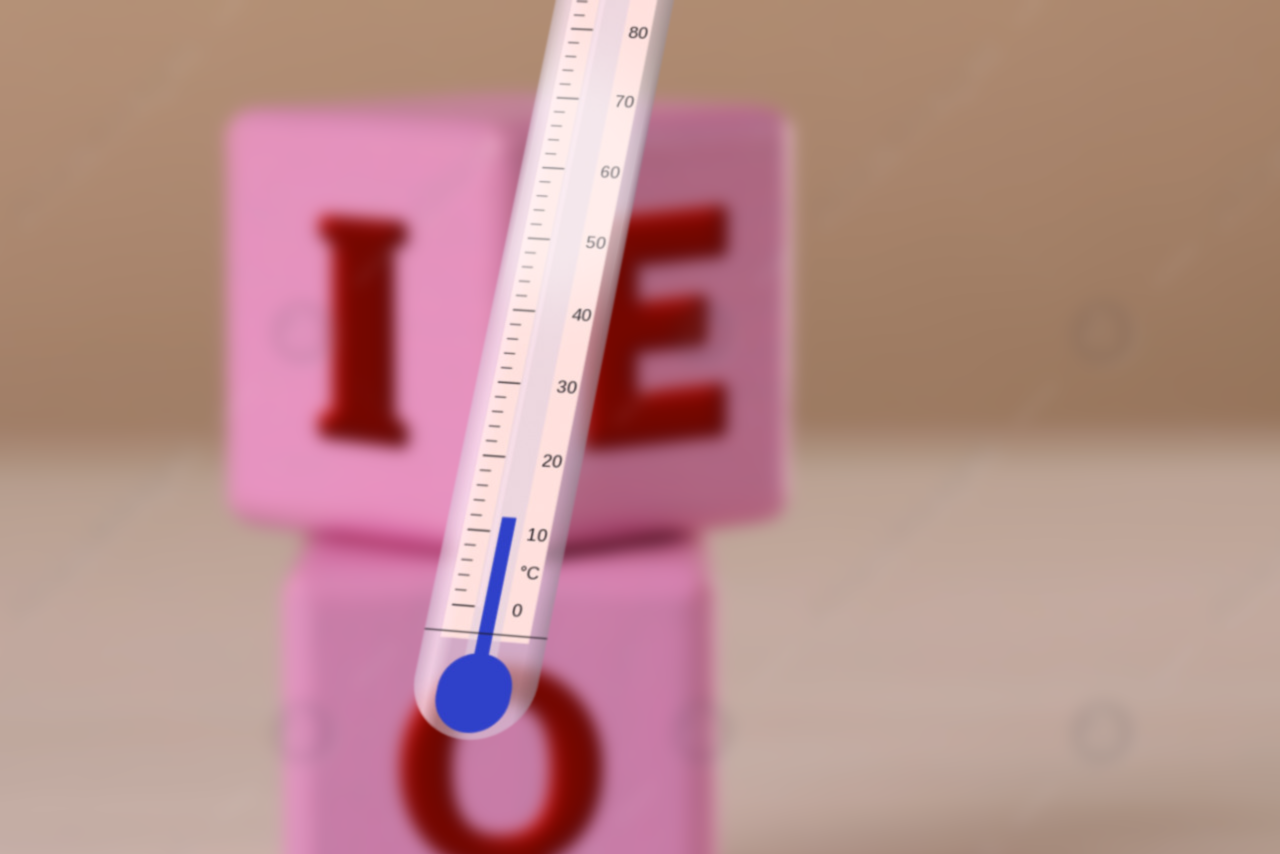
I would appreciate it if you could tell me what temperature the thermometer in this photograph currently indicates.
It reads 12 °C
